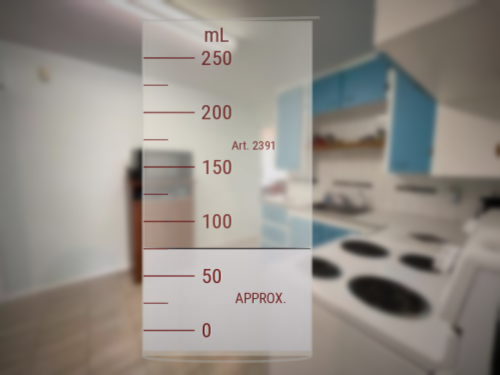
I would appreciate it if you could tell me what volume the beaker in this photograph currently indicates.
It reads 75 mL
